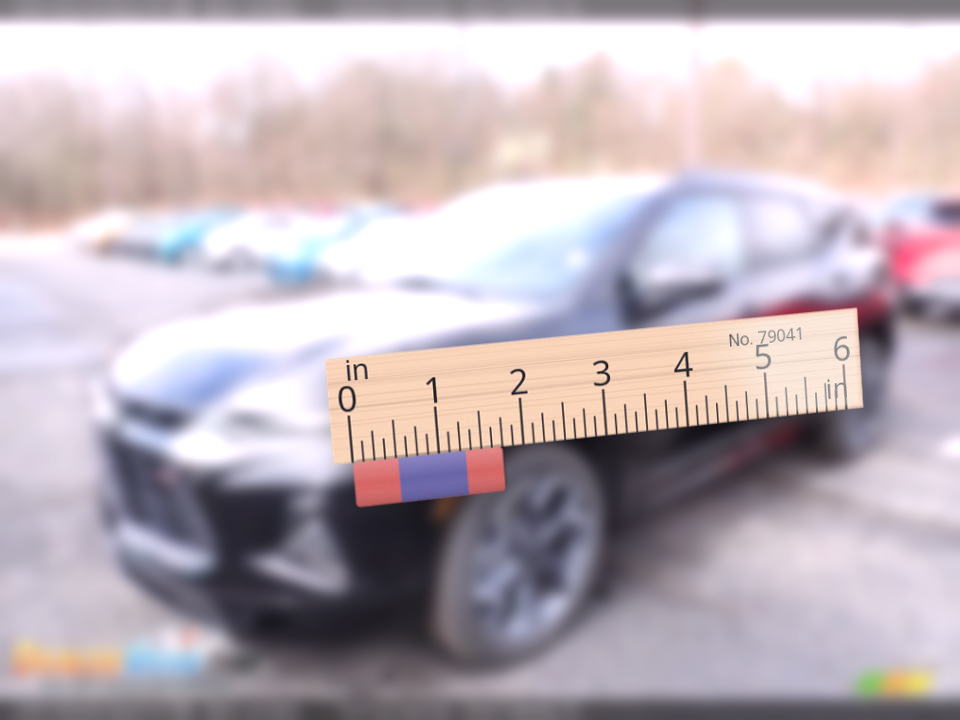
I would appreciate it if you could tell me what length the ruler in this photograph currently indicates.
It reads 1.75 in
